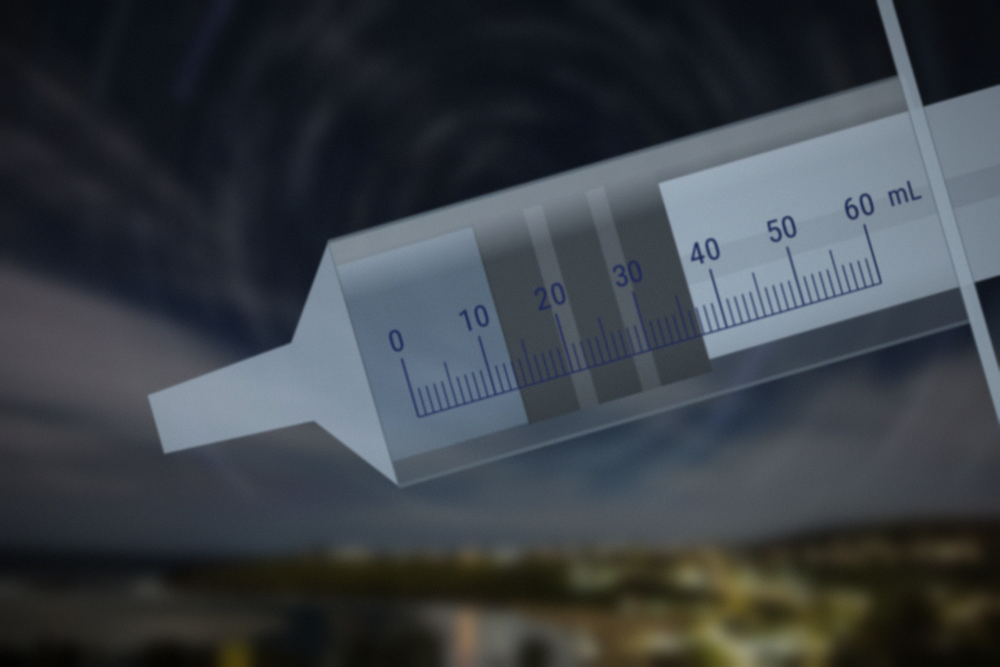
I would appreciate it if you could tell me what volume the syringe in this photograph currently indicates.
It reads 13 mL
